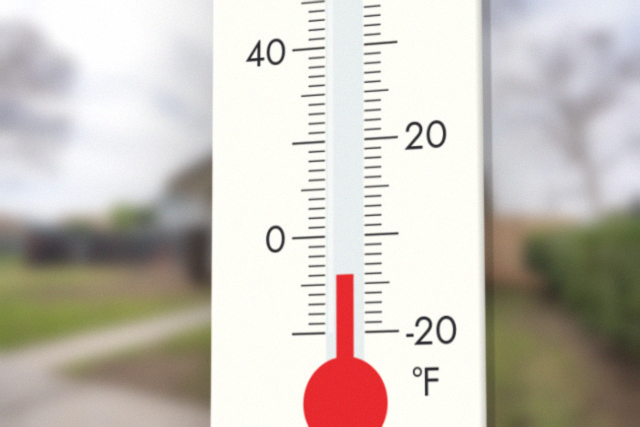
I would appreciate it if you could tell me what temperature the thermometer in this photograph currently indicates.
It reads -8 °F
